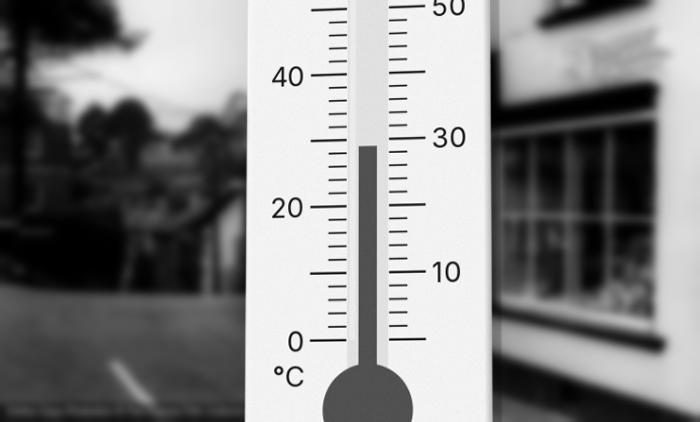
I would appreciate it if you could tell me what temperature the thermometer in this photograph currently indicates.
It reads 29 °C
